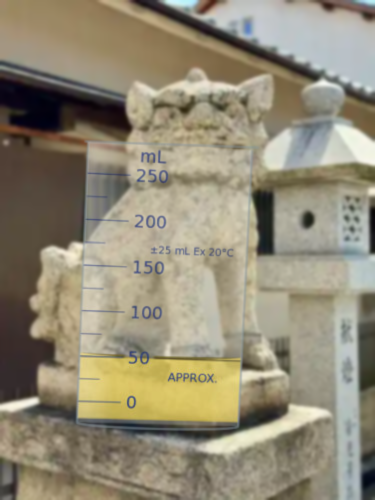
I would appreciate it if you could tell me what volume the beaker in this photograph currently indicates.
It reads 50 mL
